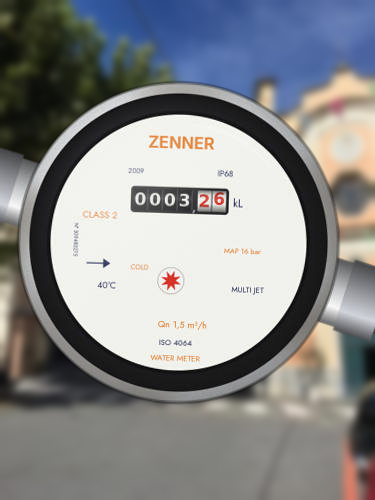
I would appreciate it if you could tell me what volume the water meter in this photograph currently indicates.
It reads 3.26 kL
